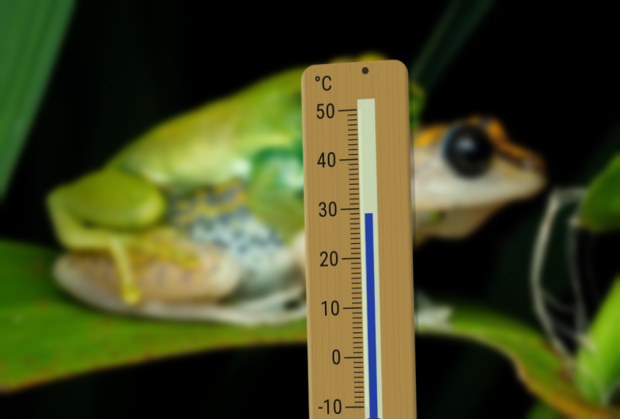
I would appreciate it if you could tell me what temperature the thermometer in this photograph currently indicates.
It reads 29 °C
